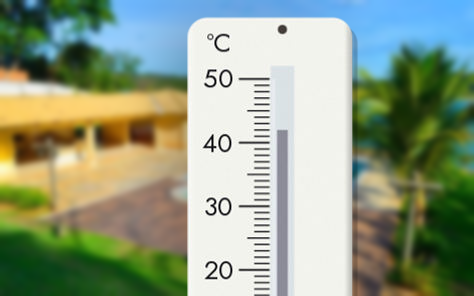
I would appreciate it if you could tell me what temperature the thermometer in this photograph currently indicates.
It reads 42 °C
